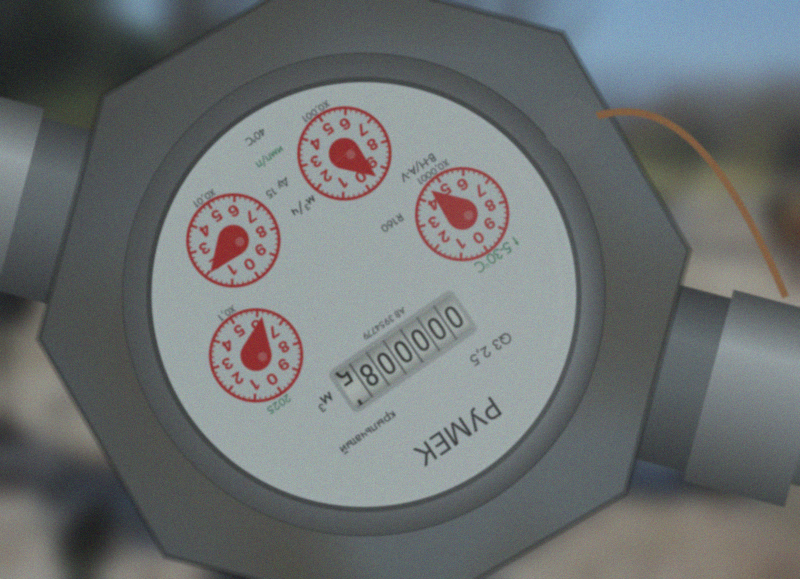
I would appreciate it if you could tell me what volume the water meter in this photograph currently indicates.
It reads 84.6194 m³
